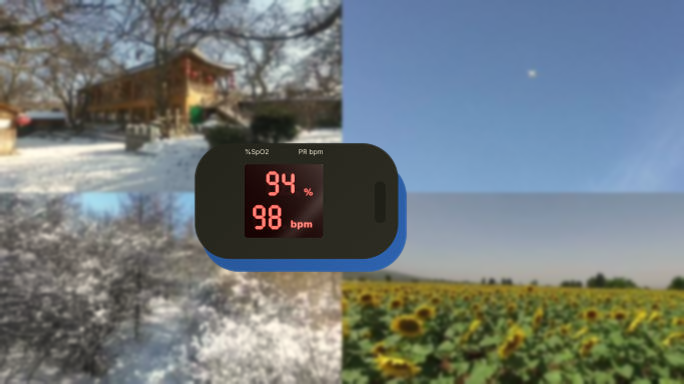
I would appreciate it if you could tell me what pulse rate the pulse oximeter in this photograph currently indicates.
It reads 98 bpm
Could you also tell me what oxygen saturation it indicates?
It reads 94 %
